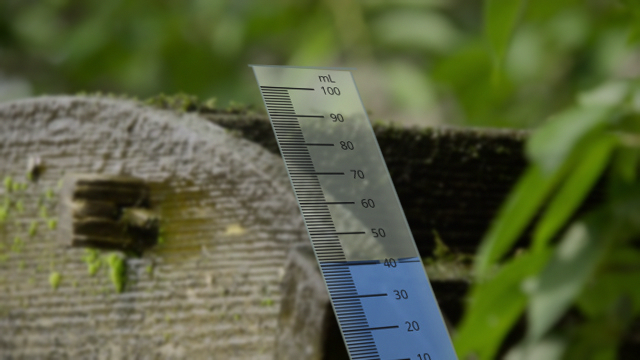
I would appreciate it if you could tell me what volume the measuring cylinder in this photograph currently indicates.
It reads 40 mL
